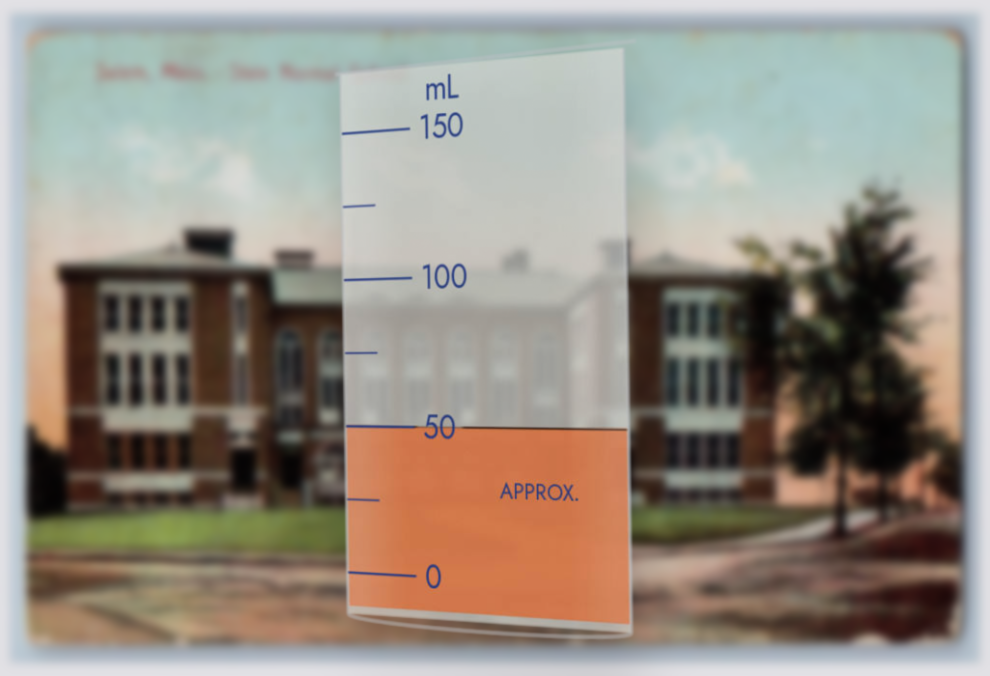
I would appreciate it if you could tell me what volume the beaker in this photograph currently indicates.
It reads 50 mL
